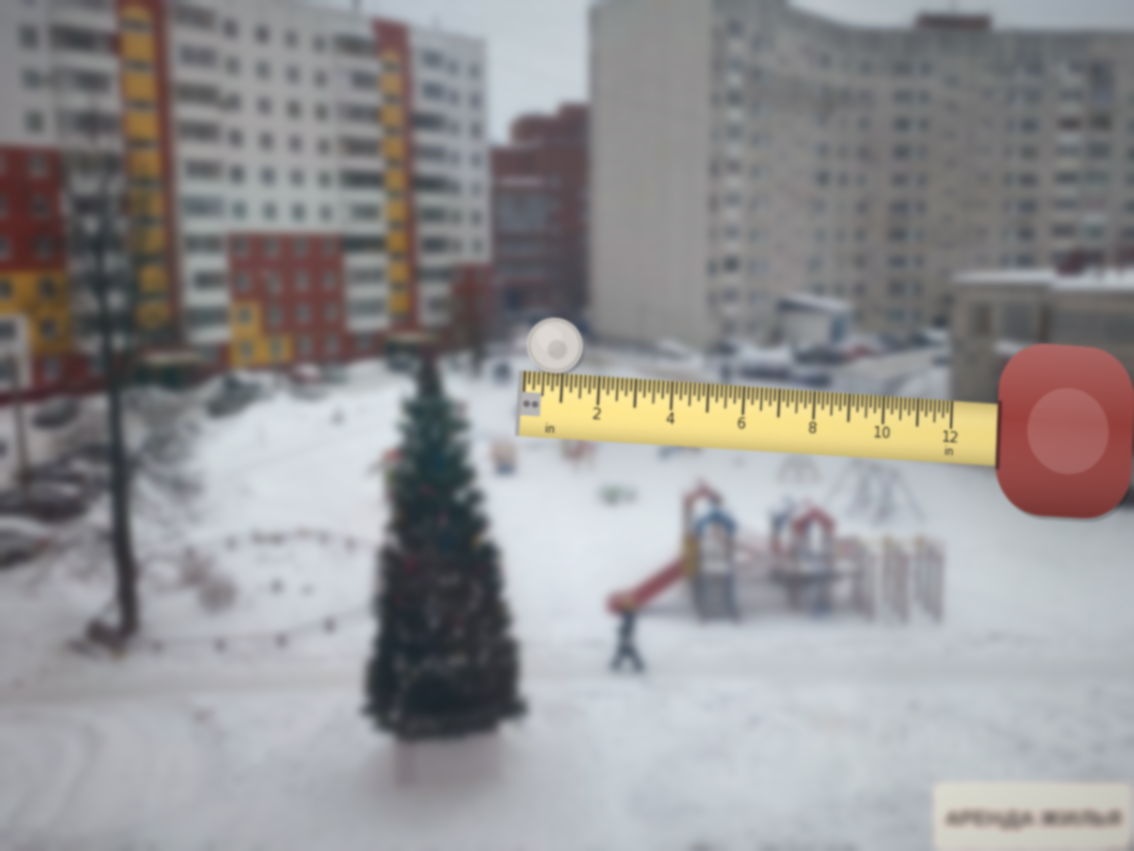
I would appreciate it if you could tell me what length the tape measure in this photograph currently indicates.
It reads 1.5 in
